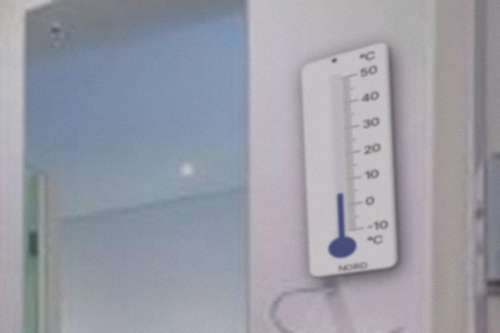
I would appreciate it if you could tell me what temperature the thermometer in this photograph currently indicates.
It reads 5 °C
